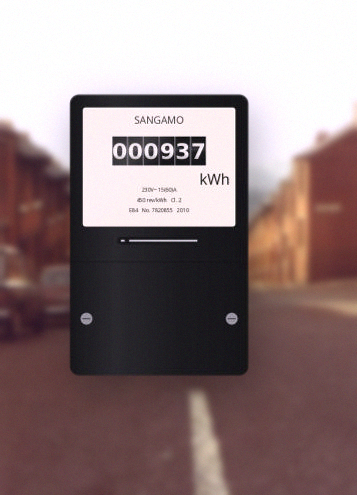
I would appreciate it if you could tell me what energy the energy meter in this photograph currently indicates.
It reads 937 kWh
